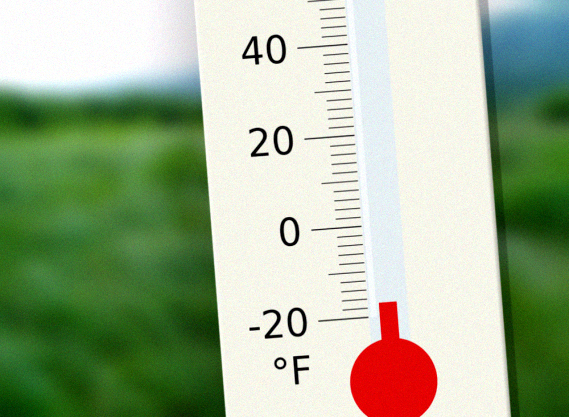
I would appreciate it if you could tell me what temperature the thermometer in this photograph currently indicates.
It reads -17 °F
